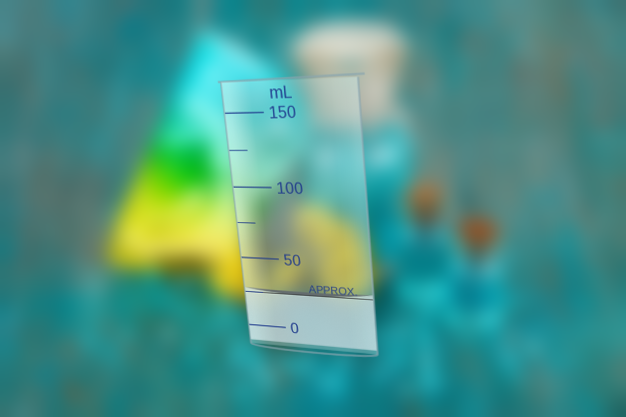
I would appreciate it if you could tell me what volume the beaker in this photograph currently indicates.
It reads 25 mL
